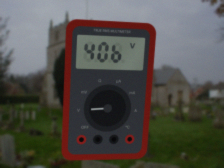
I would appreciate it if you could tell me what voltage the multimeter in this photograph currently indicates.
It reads 406 V
